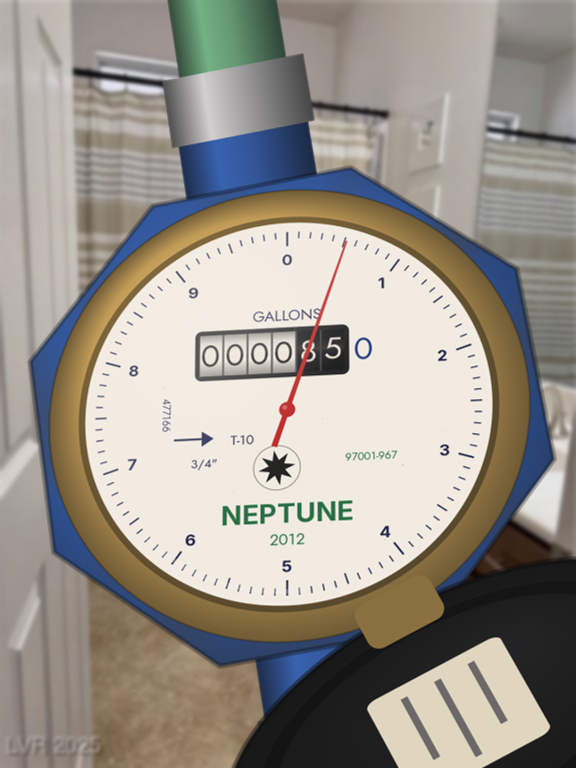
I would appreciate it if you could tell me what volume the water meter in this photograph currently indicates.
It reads 850.5 gal
